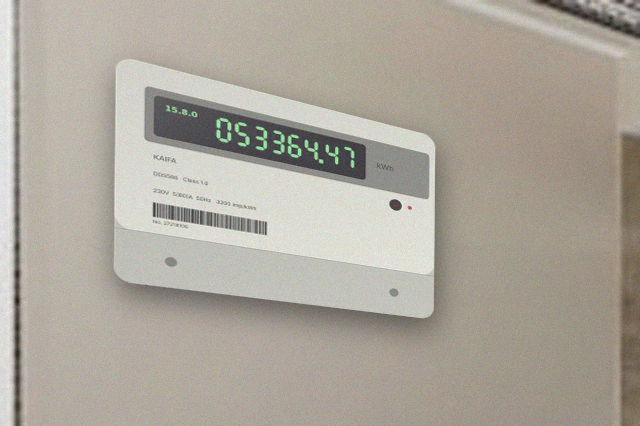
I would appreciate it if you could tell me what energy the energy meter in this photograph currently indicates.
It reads 53364.47 kWh
